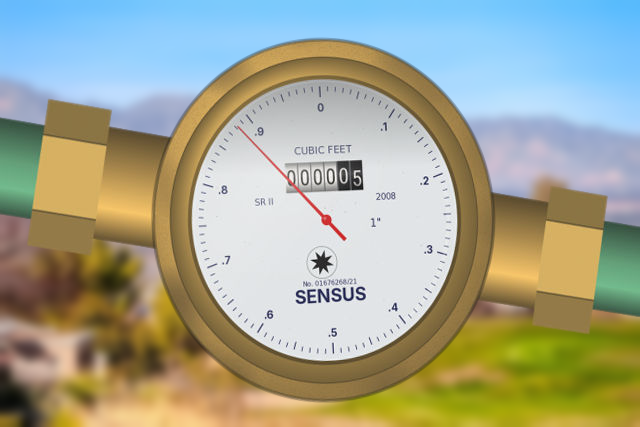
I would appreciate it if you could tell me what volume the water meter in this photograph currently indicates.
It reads 4.88 ft³
